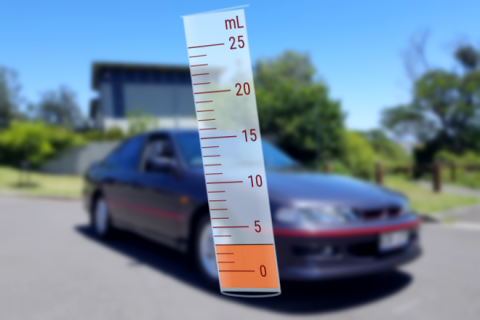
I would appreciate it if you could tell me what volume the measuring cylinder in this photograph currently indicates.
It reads 3 mL
